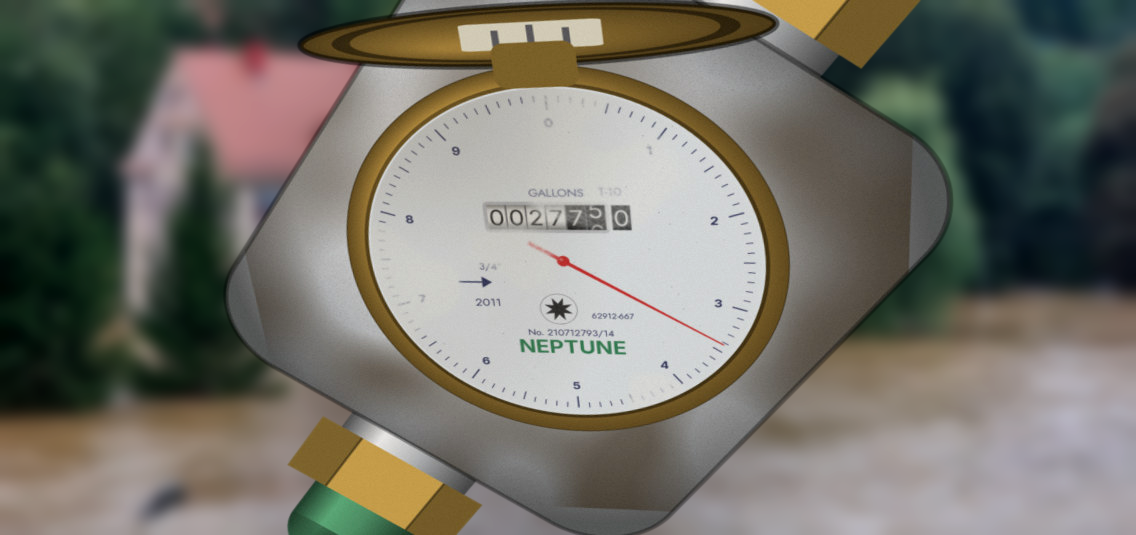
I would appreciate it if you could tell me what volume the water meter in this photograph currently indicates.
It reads 27753.4 gal
